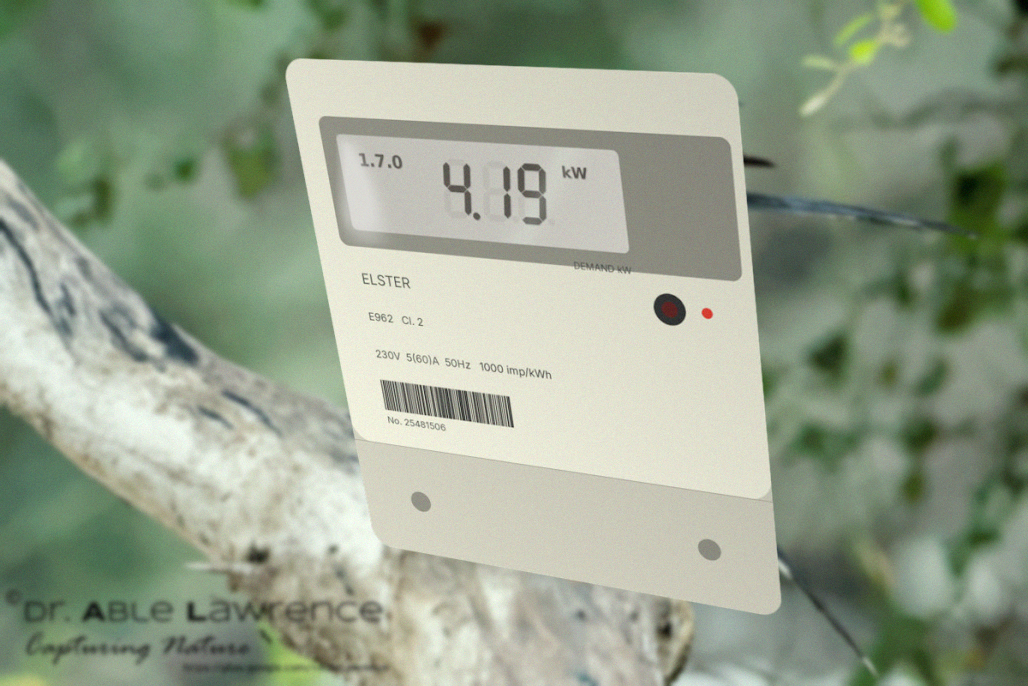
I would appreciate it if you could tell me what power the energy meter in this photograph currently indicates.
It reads 4.19 kW
